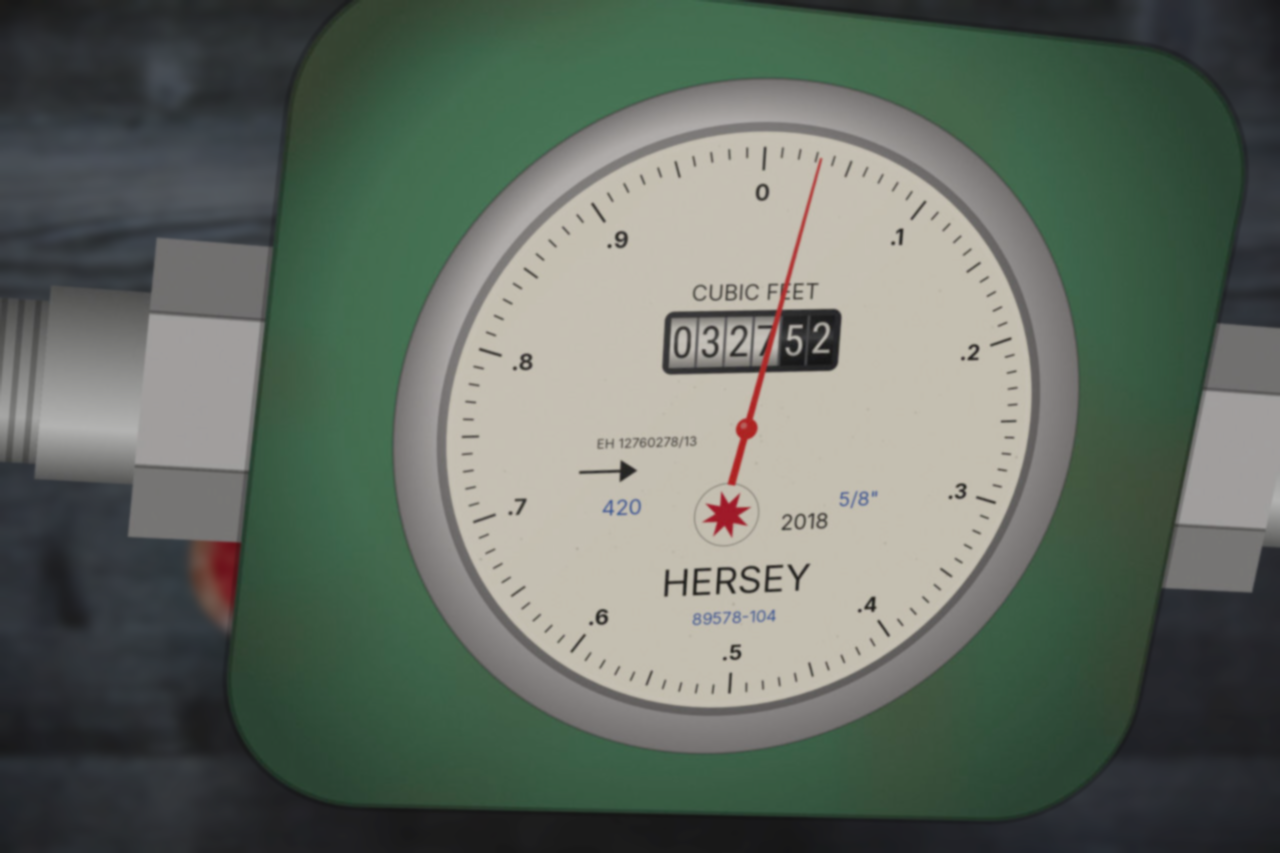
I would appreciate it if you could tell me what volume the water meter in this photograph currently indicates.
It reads 32752.03 ft³
